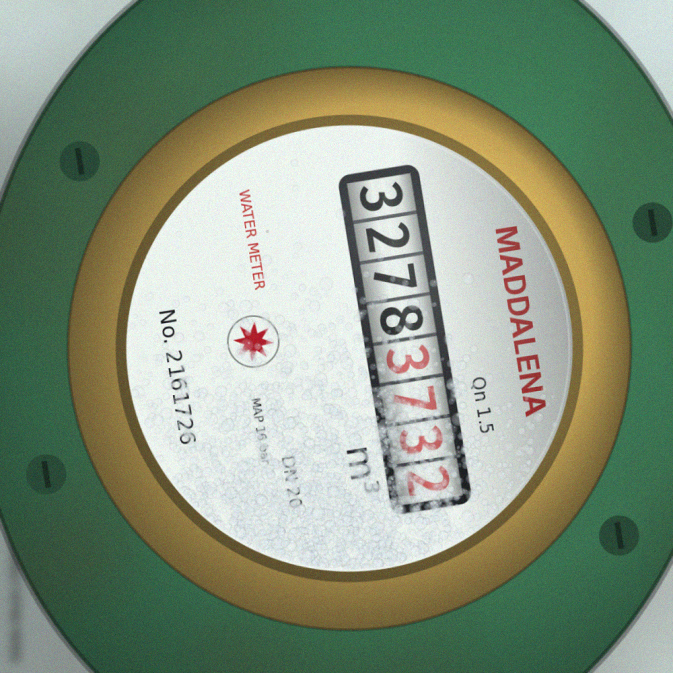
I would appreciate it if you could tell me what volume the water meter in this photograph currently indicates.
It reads 3278.3732 m³
